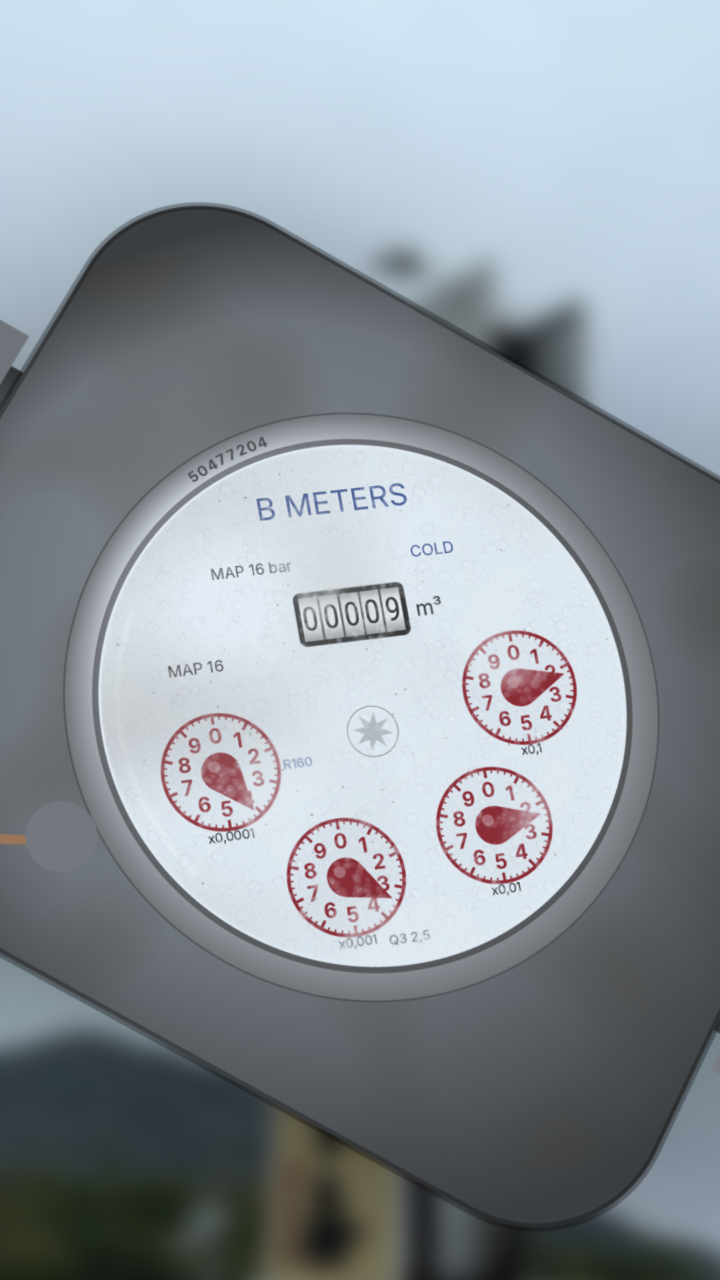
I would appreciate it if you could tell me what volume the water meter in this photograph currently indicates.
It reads 9.2234 m³
